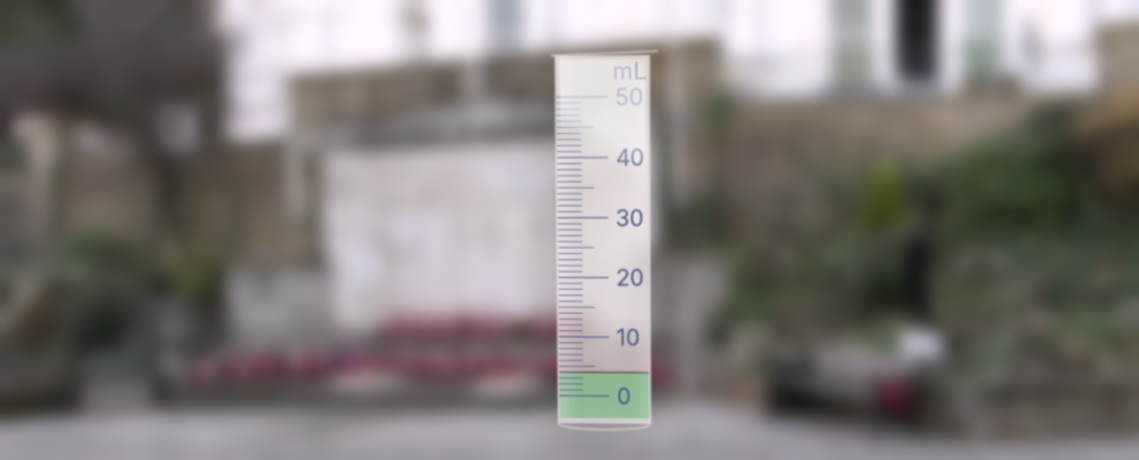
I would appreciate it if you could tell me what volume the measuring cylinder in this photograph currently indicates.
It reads 4 mL
